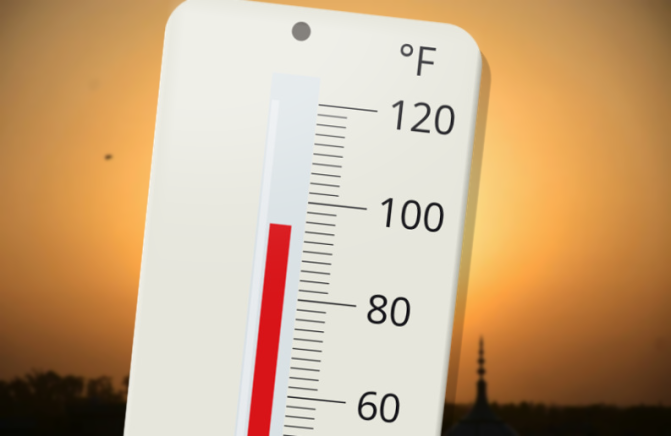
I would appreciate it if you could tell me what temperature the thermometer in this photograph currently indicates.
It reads 95 °F
